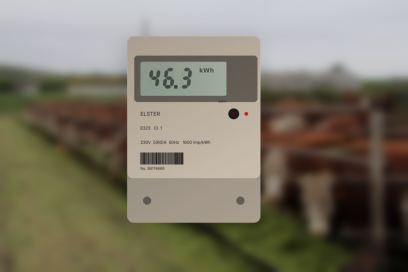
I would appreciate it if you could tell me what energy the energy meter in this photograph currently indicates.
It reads 46.3 kWh
